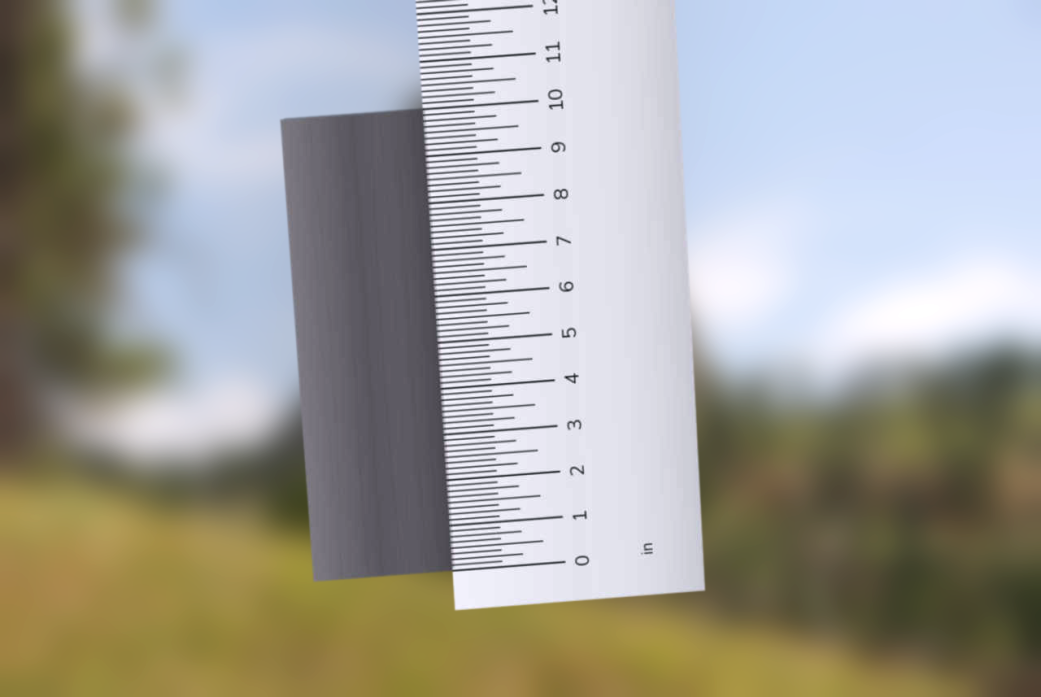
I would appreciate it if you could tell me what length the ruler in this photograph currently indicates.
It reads 10 in
